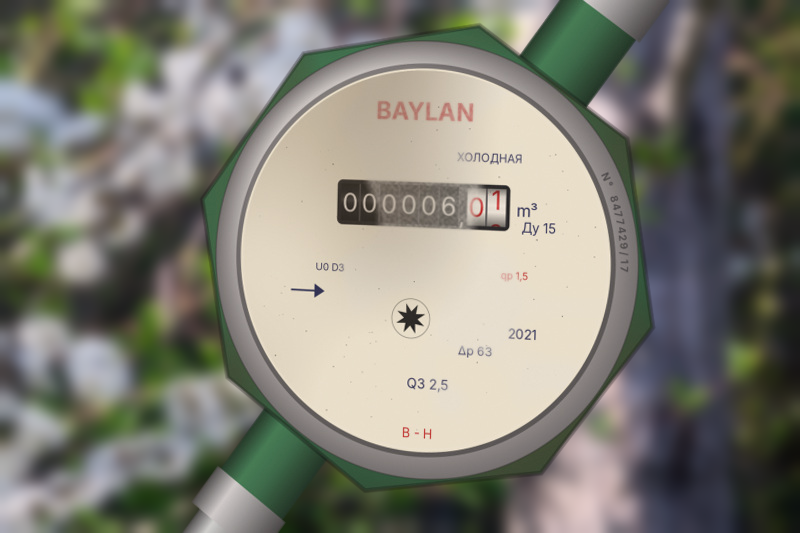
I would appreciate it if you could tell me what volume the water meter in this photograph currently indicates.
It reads 6.01 m³
